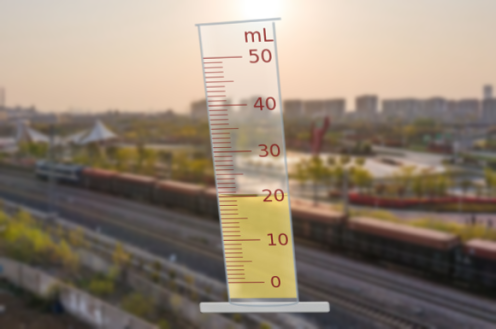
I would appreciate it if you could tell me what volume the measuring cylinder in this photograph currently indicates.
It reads 20 mL
